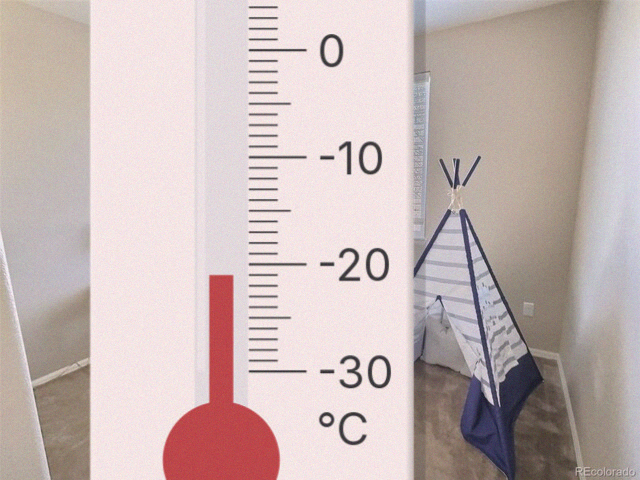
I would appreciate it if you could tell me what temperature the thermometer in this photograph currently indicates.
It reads -21 °C
